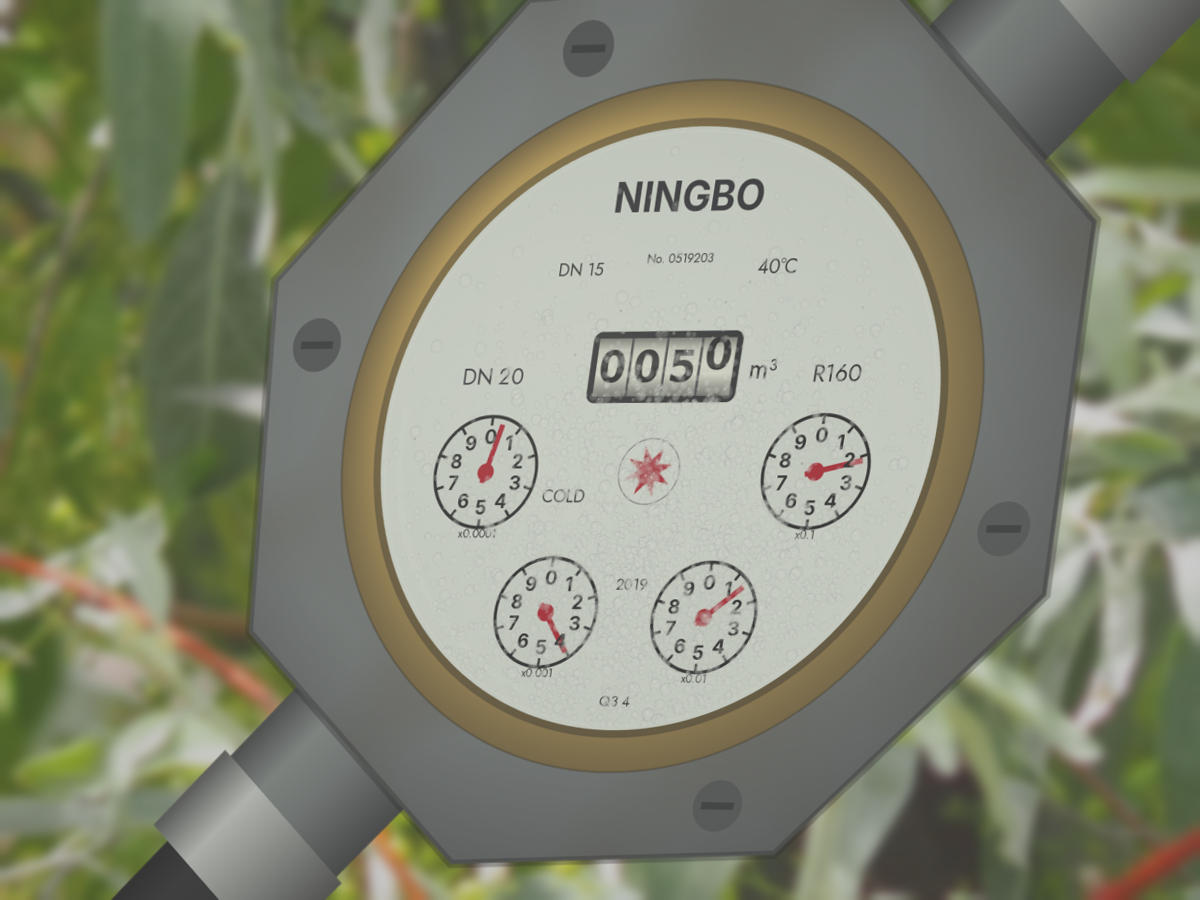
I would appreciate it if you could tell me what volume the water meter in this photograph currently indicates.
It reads 50.2140 m³
